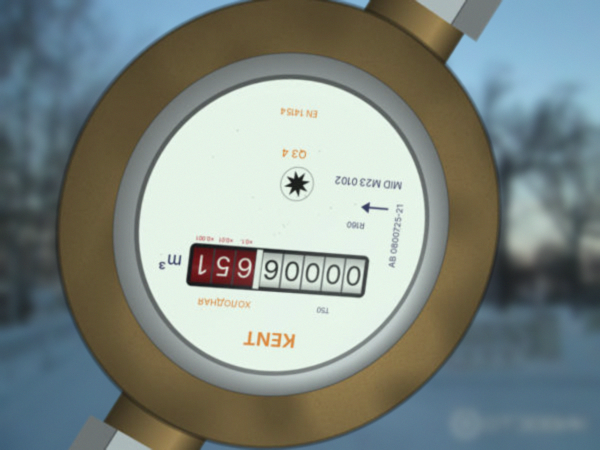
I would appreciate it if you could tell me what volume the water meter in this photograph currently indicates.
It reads 6.651 m³
